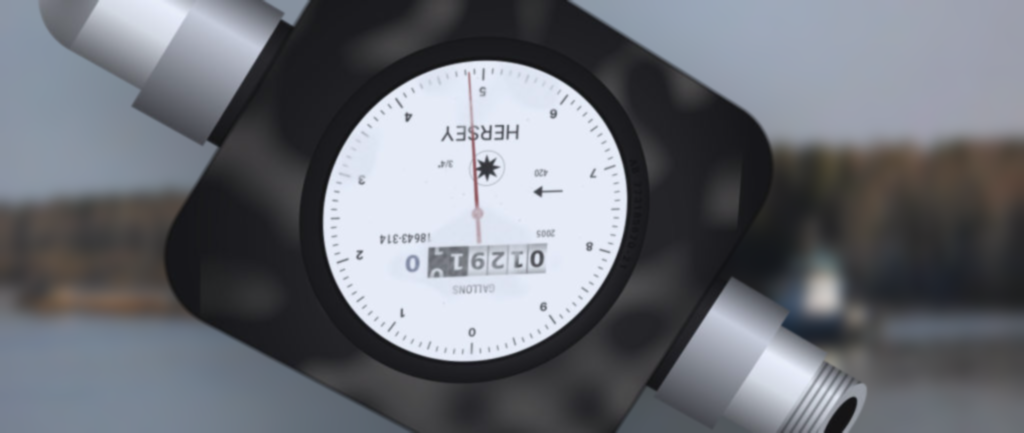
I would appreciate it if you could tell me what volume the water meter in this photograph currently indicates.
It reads 129104.8 gal
